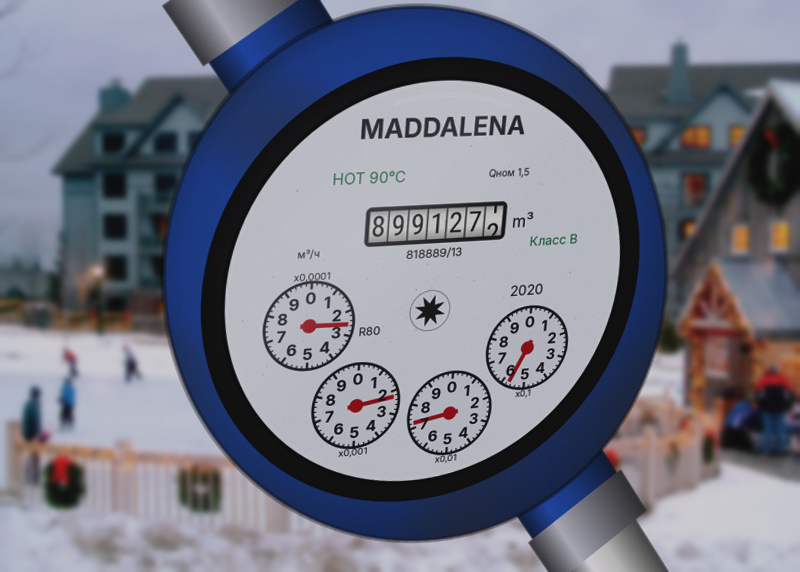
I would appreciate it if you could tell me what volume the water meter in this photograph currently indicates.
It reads 8991271.5722 m³
